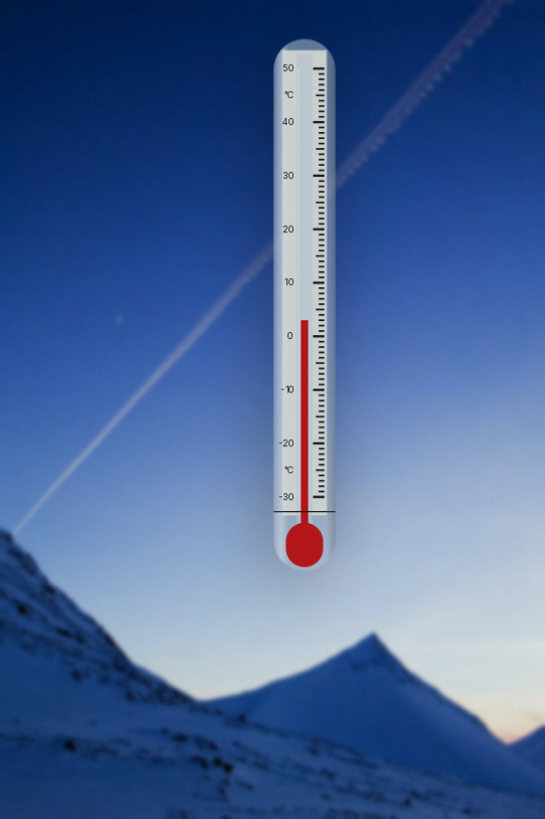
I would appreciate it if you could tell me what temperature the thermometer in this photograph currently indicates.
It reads 3 °C
